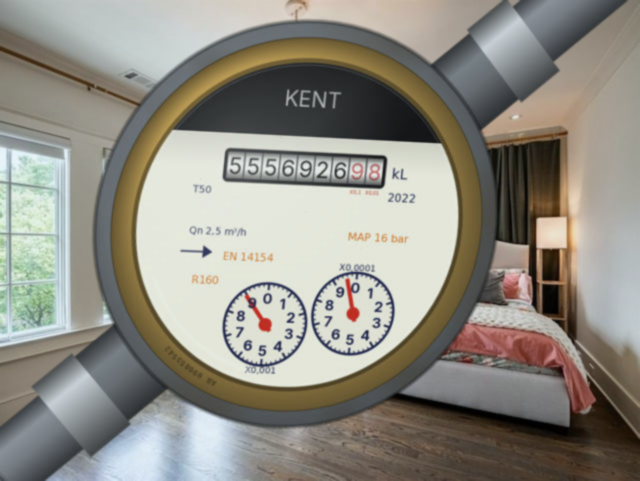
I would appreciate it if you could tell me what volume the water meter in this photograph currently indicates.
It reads 5556926.9889 kL
